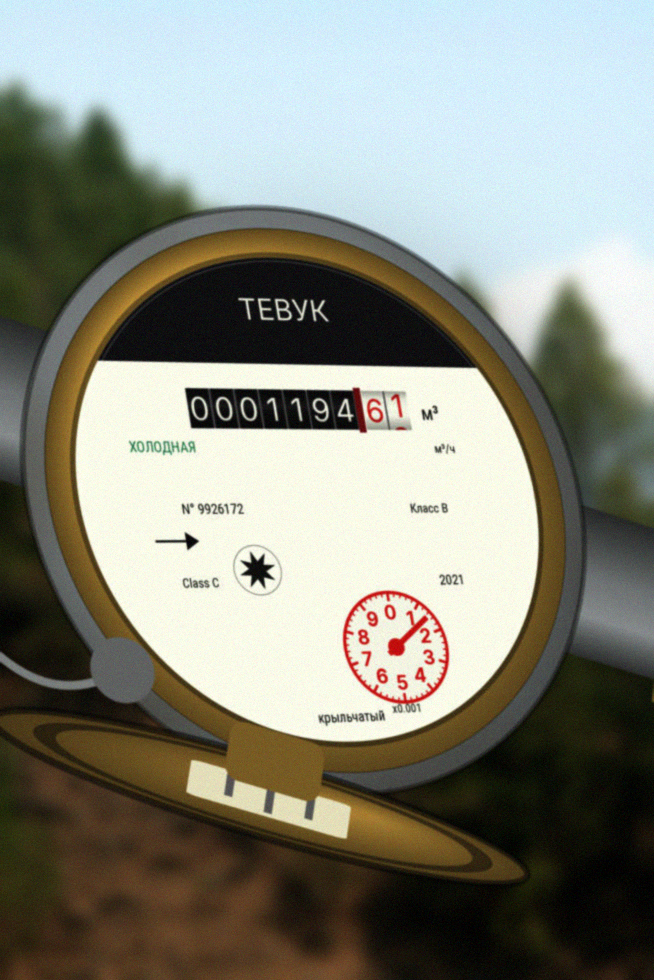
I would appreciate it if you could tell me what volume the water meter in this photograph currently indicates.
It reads 1194.611 m³
